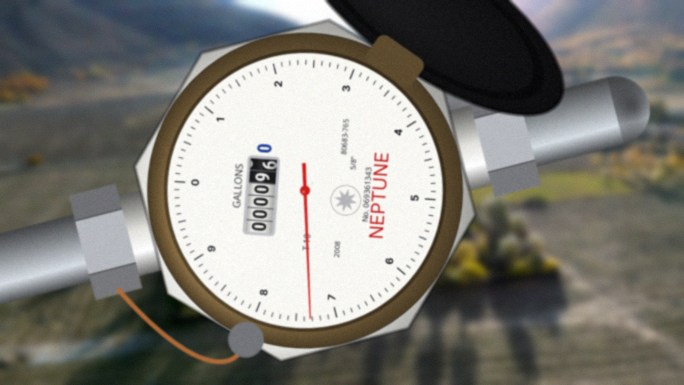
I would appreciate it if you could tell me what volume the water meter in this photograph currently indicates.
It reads 957.3 gal
